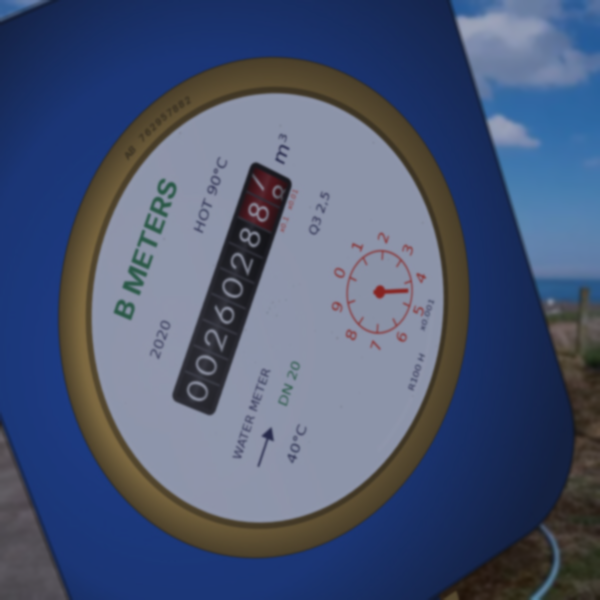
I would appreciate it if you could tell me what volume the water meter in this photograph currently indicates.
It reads 26028.874 m³
